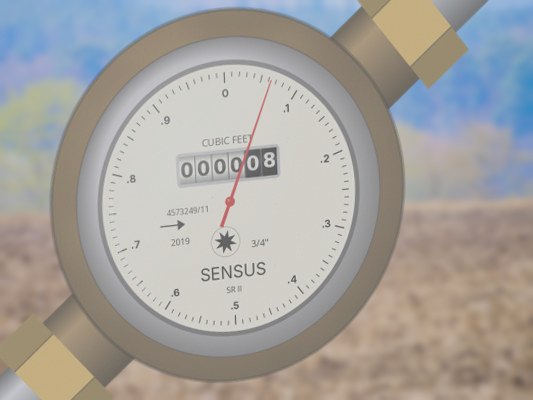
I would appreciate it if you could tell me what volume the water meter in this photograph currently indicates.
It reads 8.06 ft³
